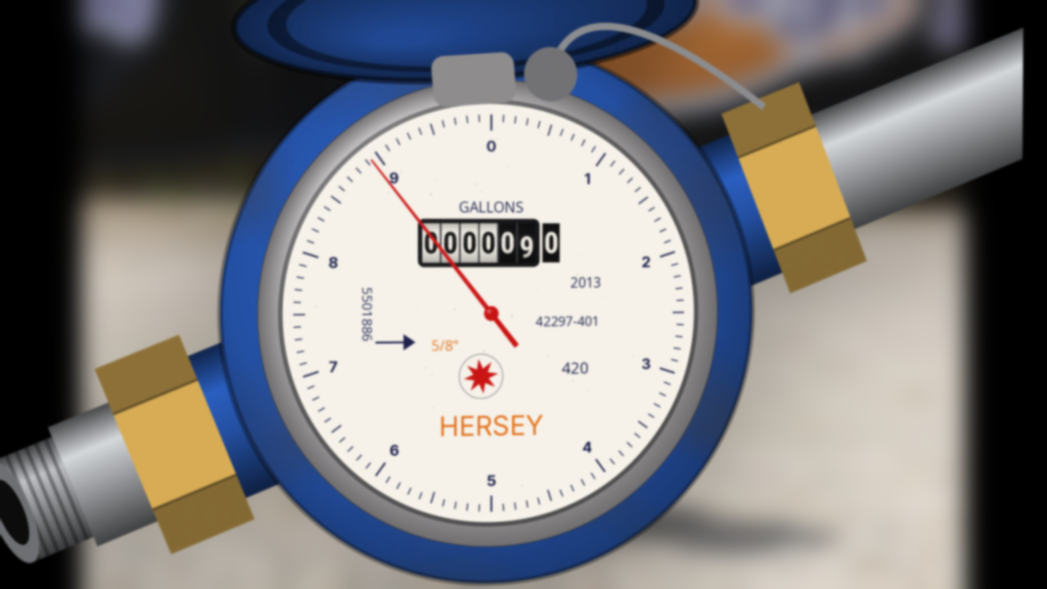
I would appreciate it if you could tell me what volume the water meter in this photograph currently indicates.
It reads 88.9 gal
